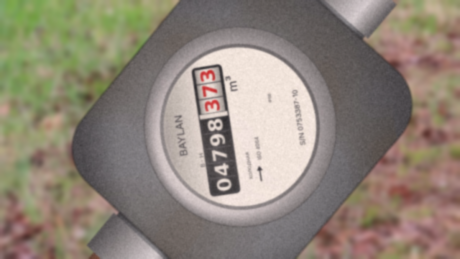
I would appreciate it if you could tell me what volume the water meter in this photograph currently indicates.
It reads 4798.373 m³
